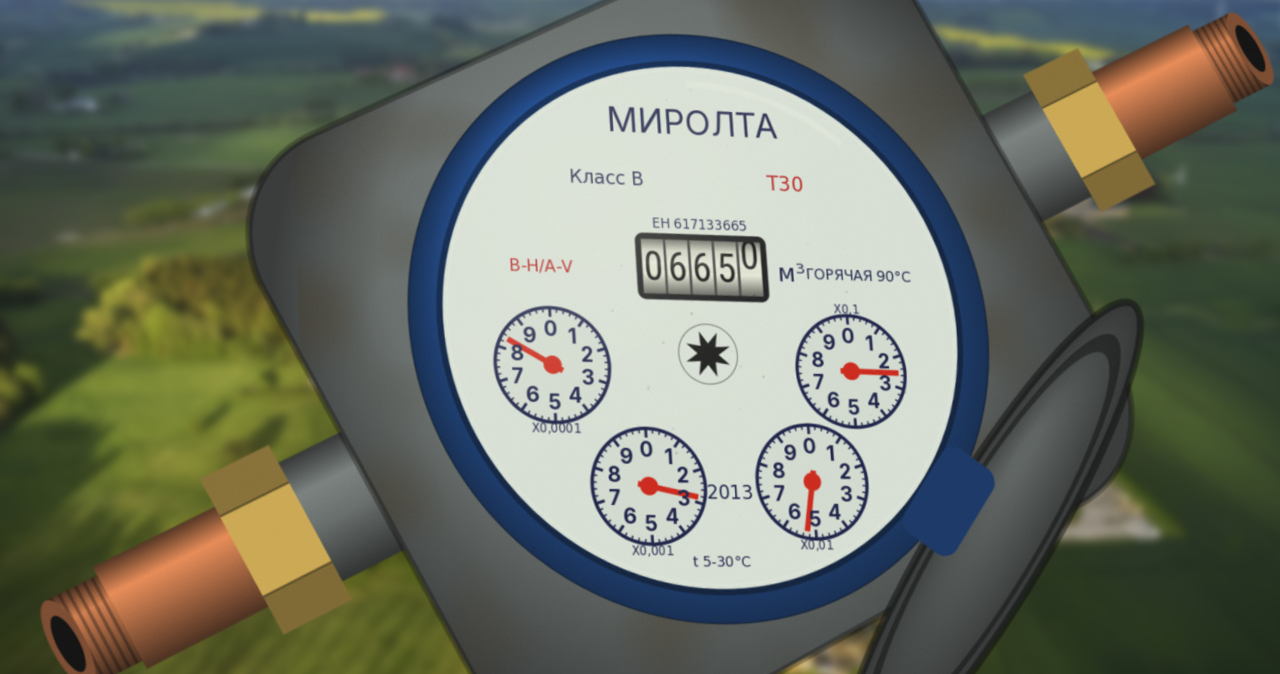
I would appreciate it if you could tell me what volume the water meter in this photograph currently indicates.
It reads 6650.2528 m³
